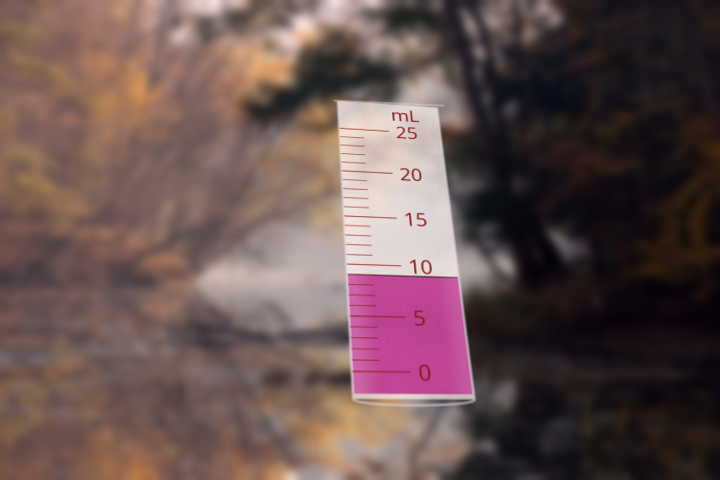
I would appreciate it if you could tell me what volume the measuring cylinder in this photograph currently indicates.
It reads 9 mL
